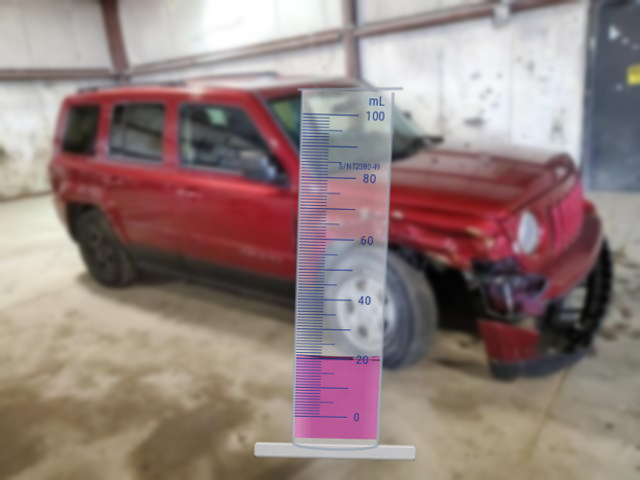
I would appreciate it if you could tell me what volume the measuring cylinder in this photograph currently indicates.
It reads 20 mL
